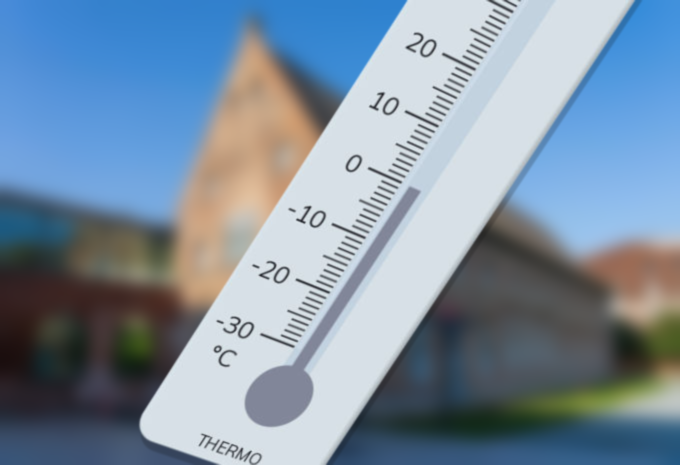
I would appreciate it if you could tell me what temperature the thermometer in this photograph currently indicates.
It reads 0 °C
